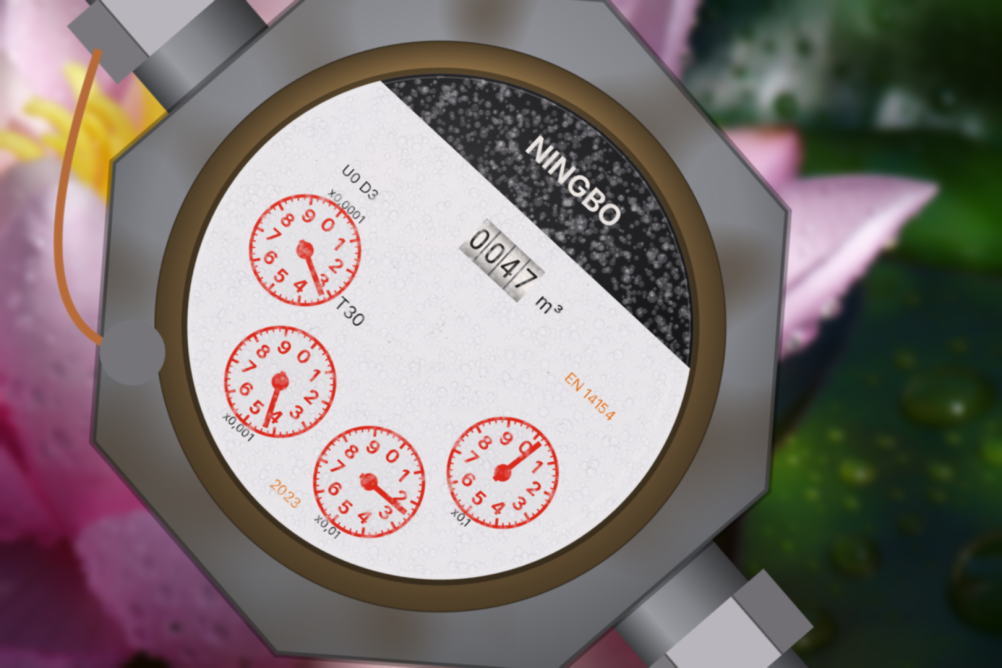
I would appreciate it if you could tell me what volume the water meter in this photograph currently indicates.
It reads 47.0243 m³
